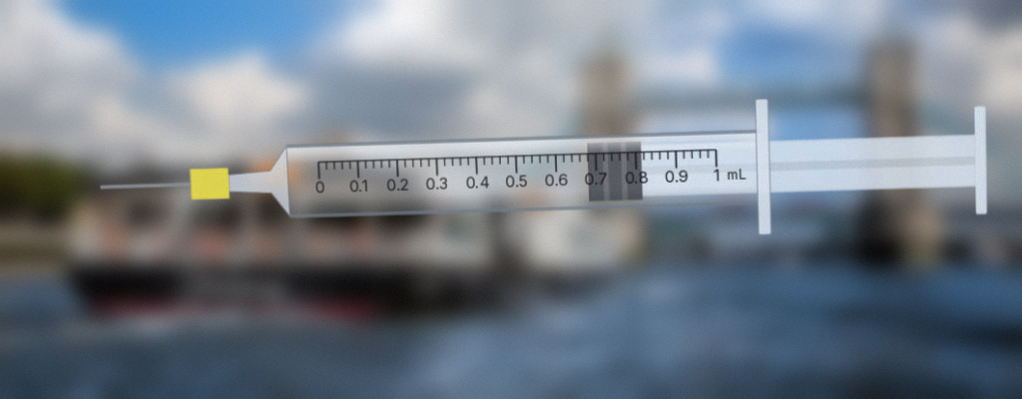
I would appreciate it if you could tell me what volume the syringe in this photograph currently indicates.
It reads 0.68 mL
